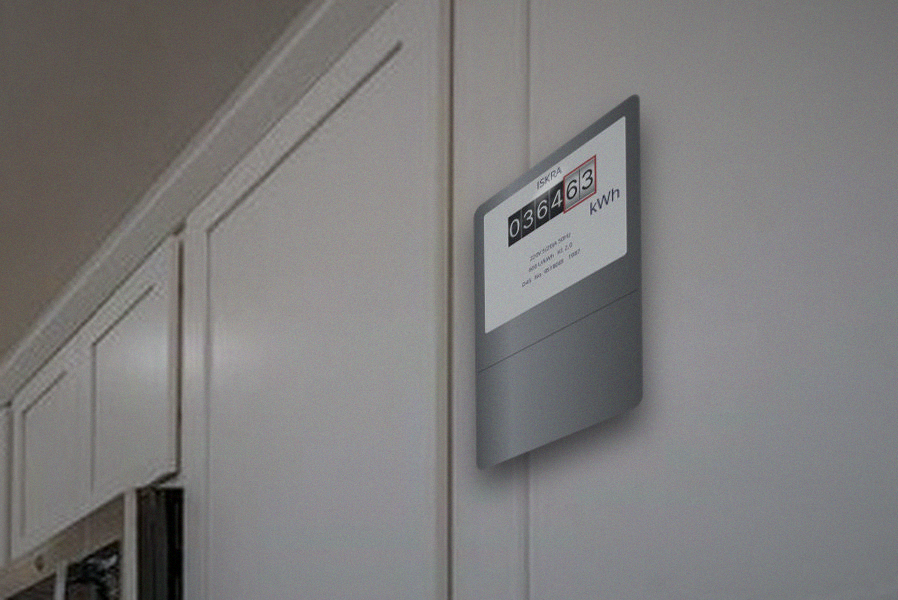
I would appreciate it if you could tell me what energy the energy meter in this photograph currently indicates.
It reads 364.63 kWh
